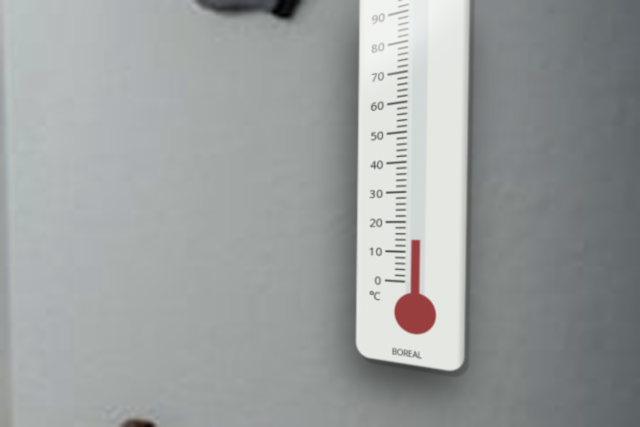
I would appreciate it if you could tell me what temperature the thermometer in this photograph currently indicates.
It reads 14 °C
